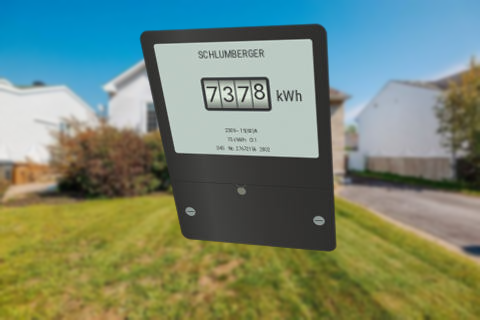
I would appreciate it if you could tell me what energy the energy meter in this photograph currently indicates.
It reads 7378 kWh
